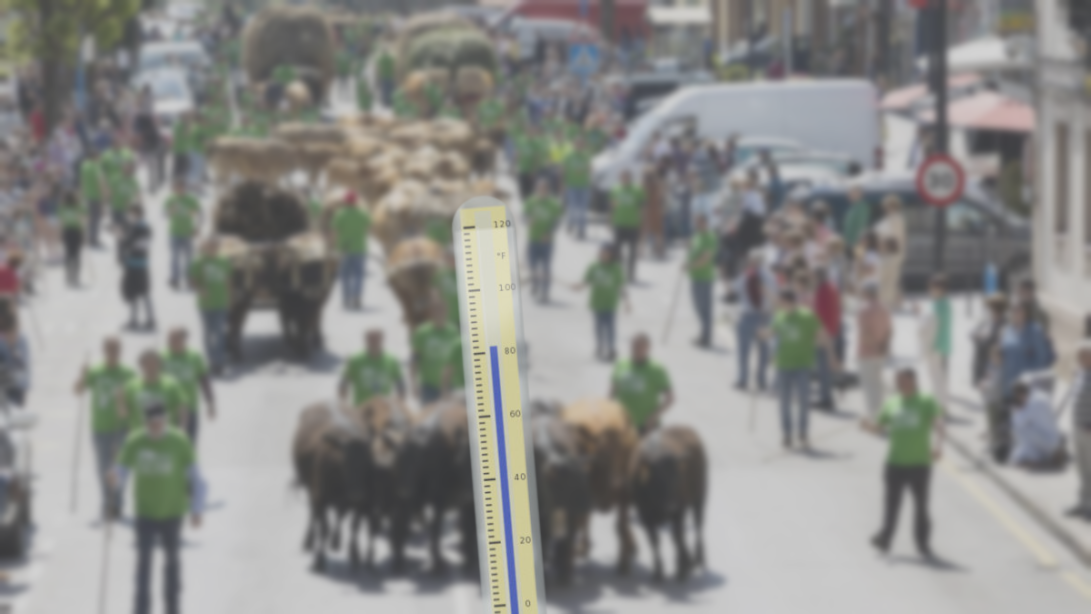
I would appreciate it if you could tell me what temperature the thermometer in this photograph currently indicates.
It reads 82 °F
